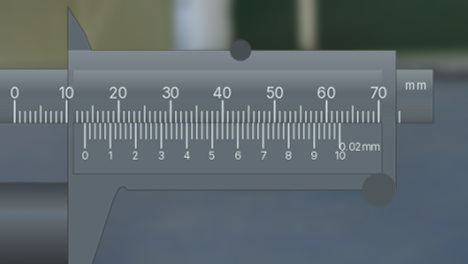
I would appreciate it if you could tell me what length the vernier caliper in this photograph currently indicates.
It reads 13.5 mm
